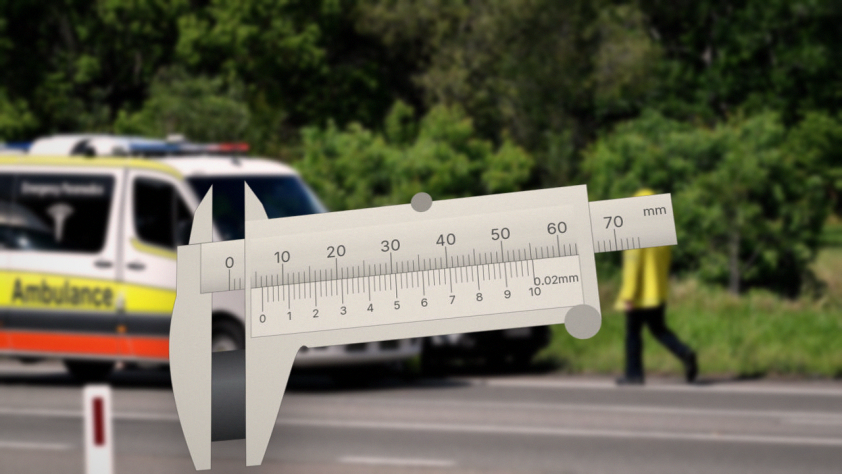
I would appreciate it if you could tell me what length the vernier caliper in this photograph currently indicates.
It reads 6.2 mm
